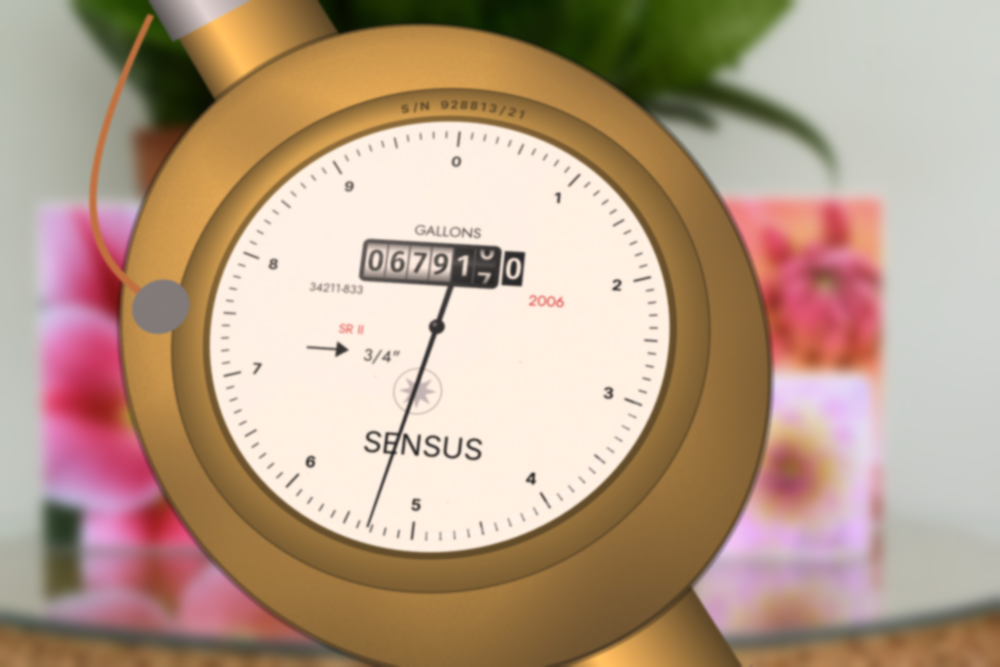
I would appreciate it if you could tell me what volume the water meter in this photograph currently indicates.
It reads 679165.3 gal
